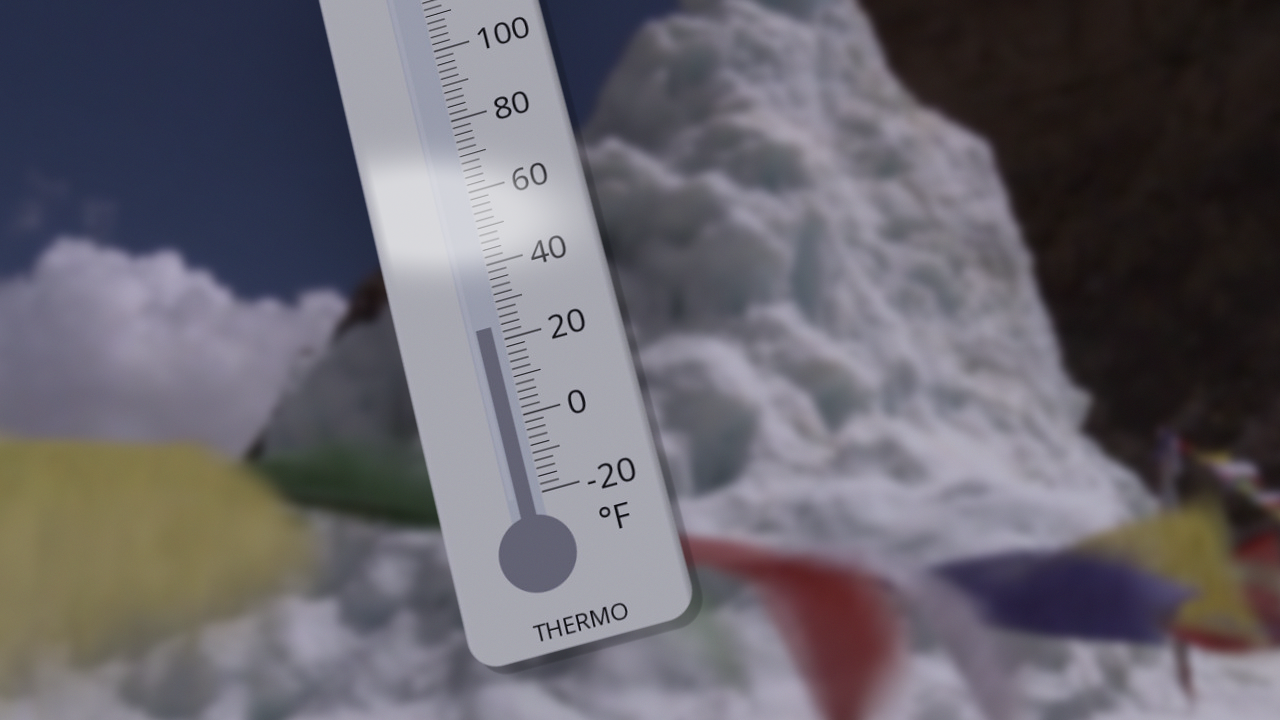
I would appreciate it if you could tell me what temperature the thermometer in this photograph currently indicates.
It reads 24 °F
